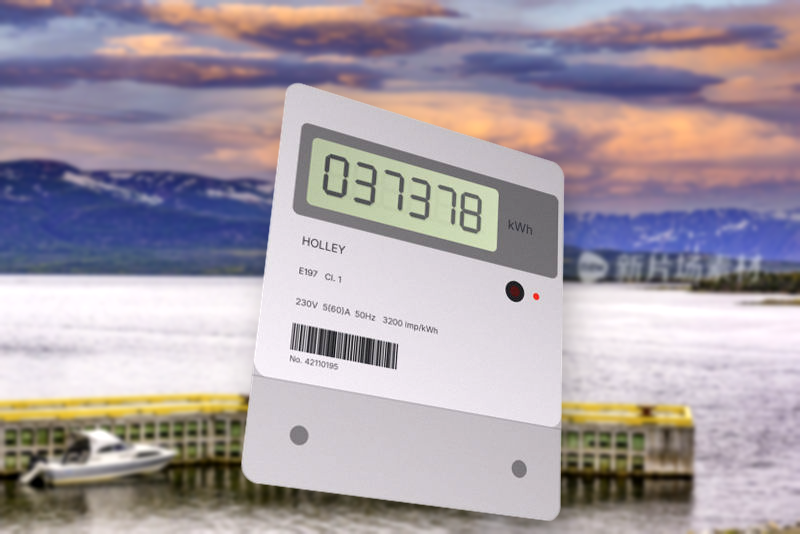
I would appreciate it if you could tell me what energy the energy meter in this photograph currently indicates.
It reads 37378 kWh
